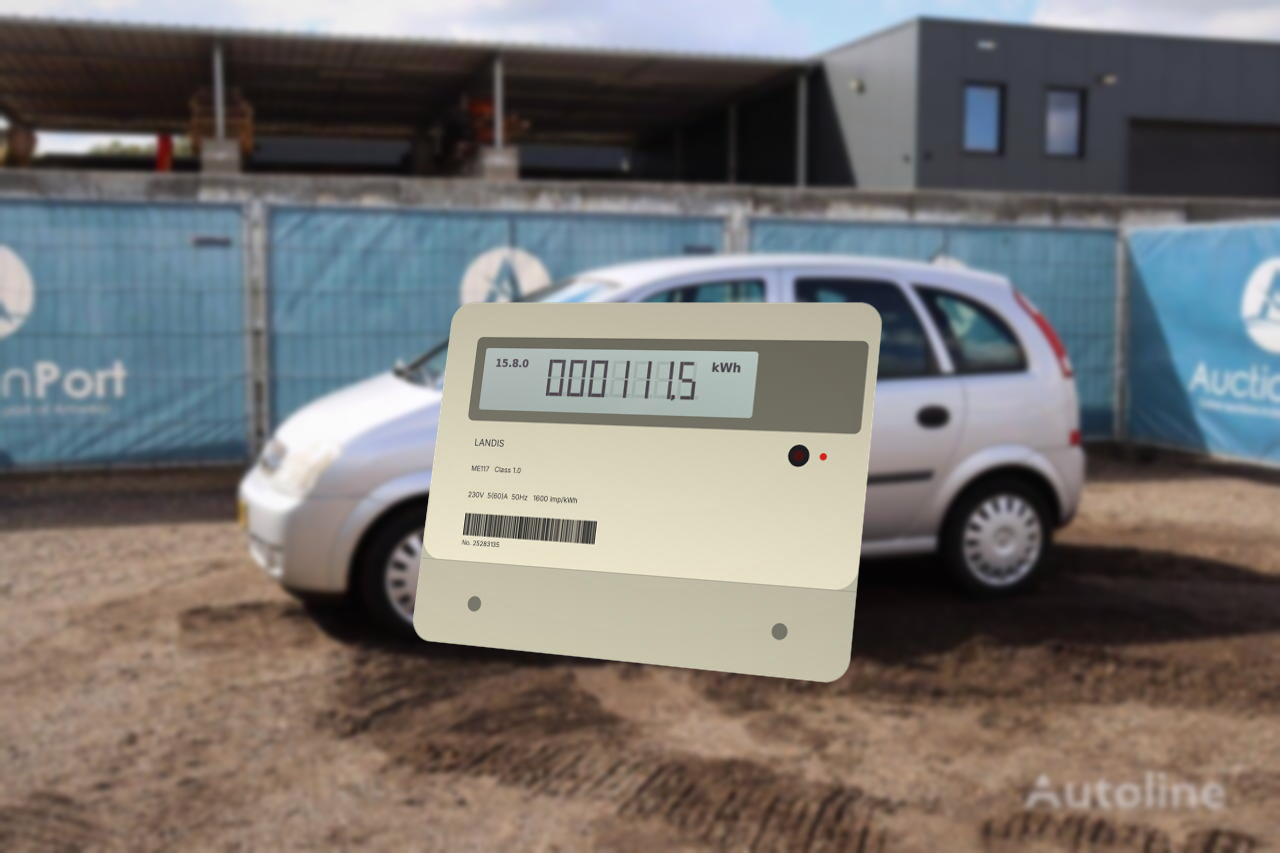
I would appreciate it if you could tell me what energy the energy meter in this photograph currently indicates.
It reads 111.5 kWh
